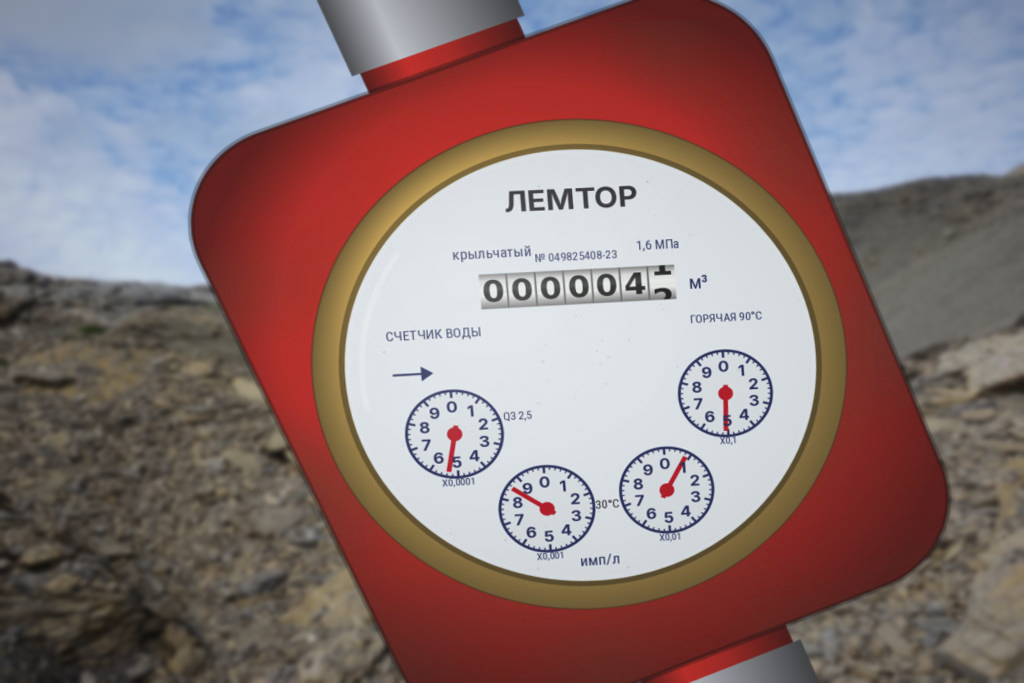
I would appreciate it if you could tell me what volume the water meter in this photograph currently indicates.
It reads 41.5085 m³
